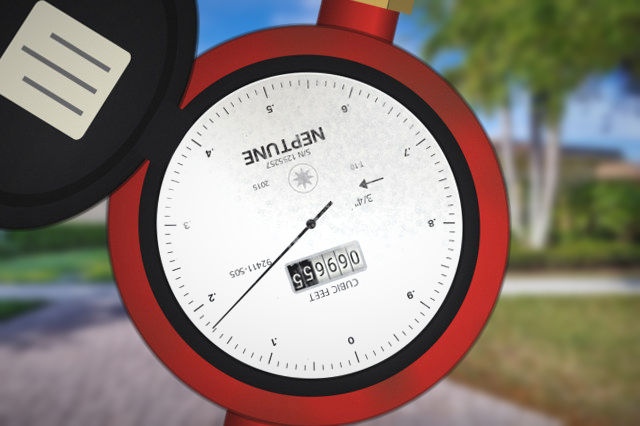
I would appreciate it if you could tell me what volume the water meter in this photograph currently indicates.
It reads 69655.17 ft³
